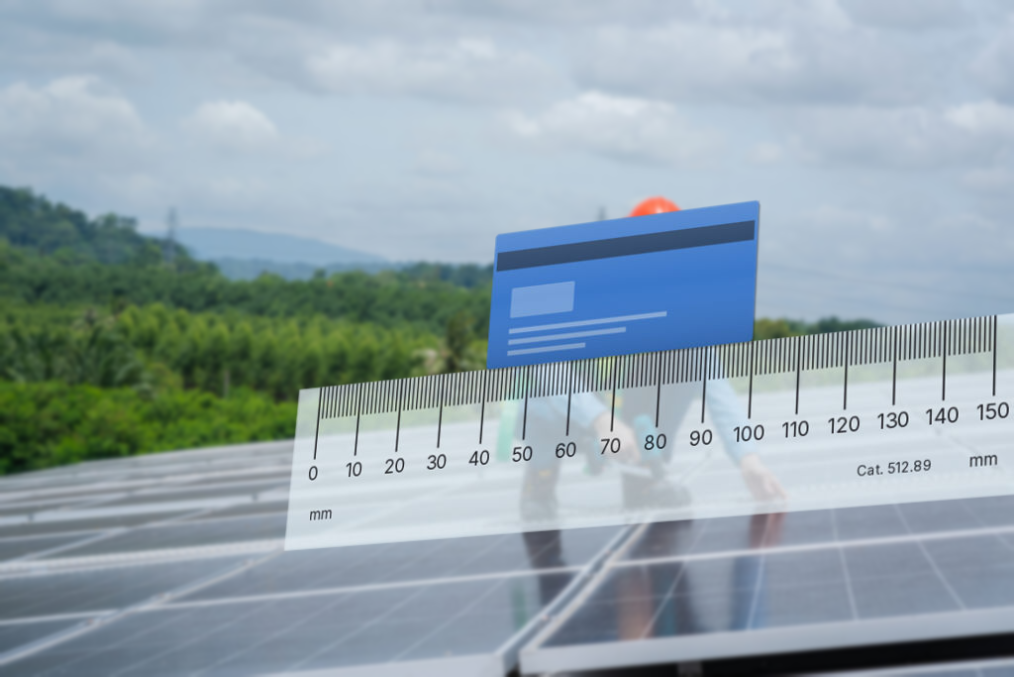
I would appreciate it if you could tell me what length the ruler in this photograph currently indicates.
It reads 60 mm
